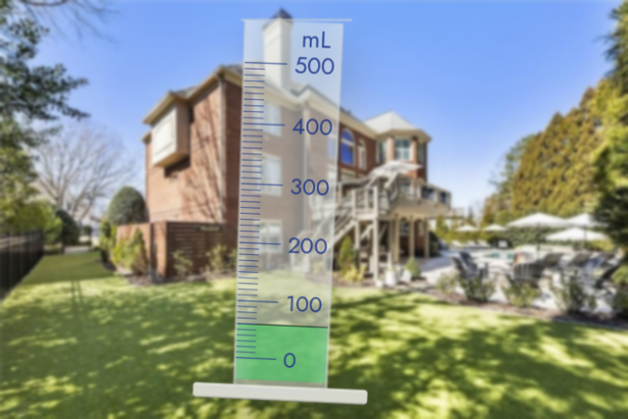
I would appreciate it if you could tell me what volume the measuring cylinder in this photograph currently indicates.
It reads 60 mL
